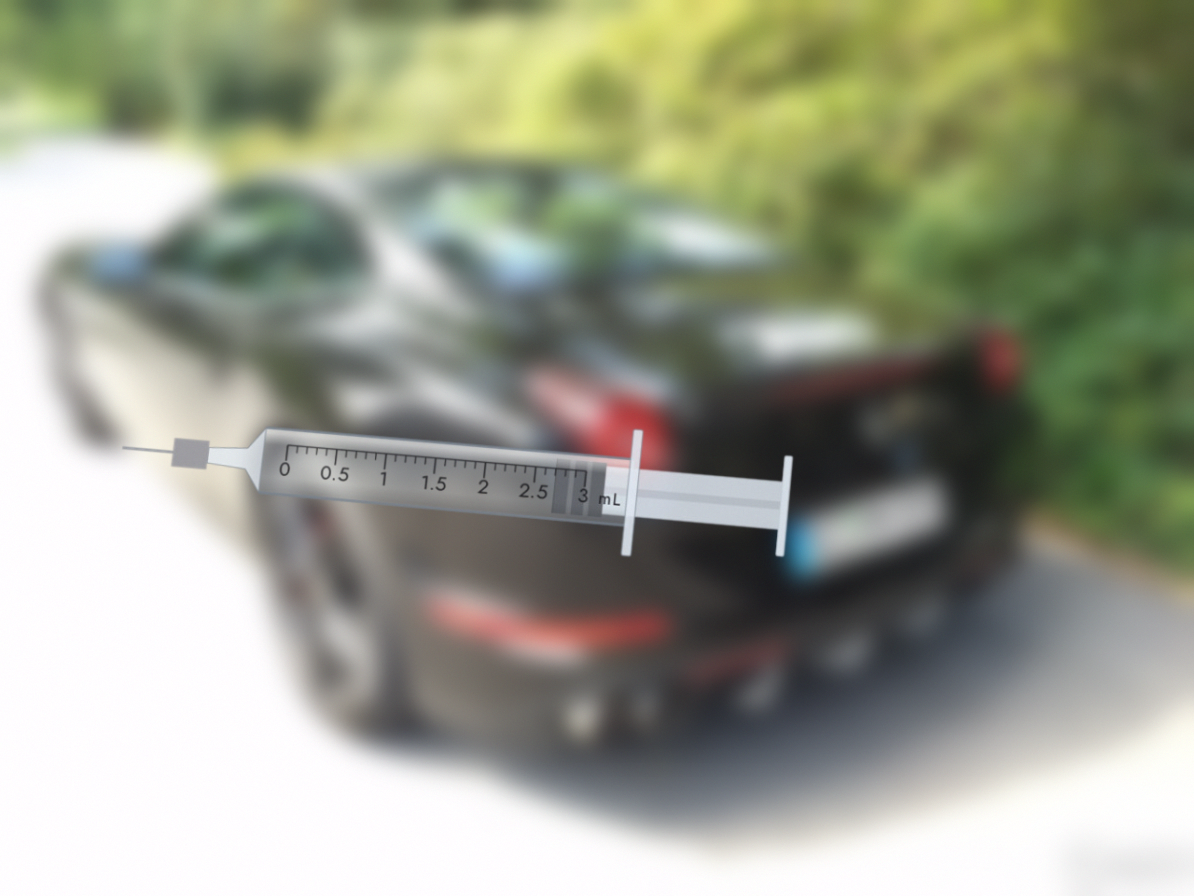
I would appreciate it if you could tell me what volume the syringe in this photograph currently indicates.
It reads 2.7 mL
